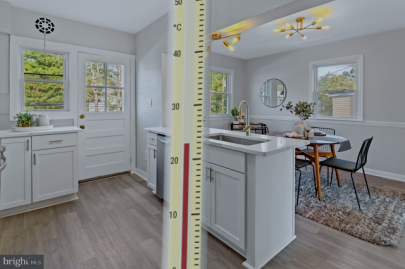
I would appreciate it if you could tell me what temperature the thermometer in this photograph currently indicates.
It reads 23 °C
